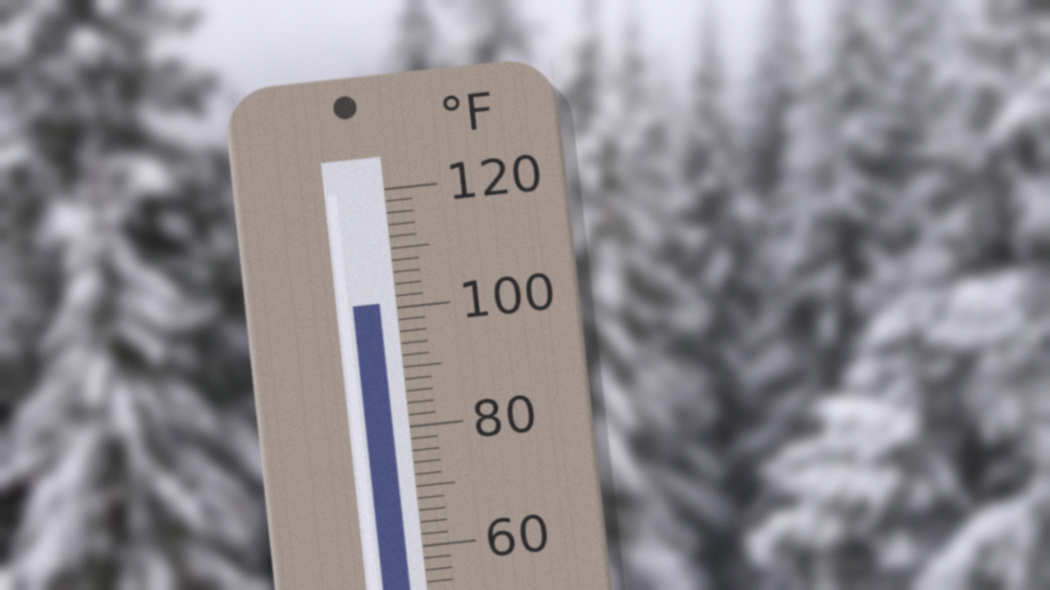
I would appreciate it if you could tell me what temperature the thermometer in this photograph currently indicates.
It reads 101 °F
